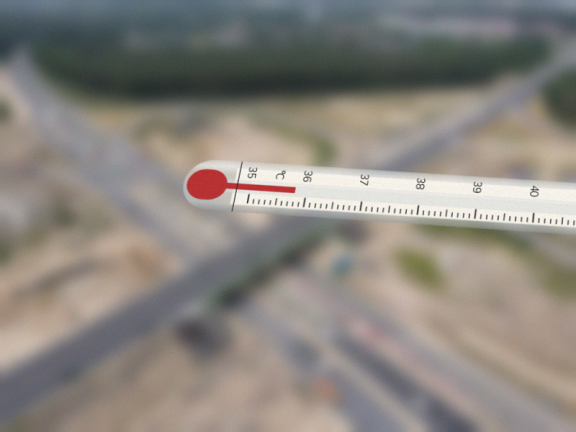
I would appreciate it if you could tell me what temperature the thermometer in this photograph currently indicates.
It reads 35.8 °C
